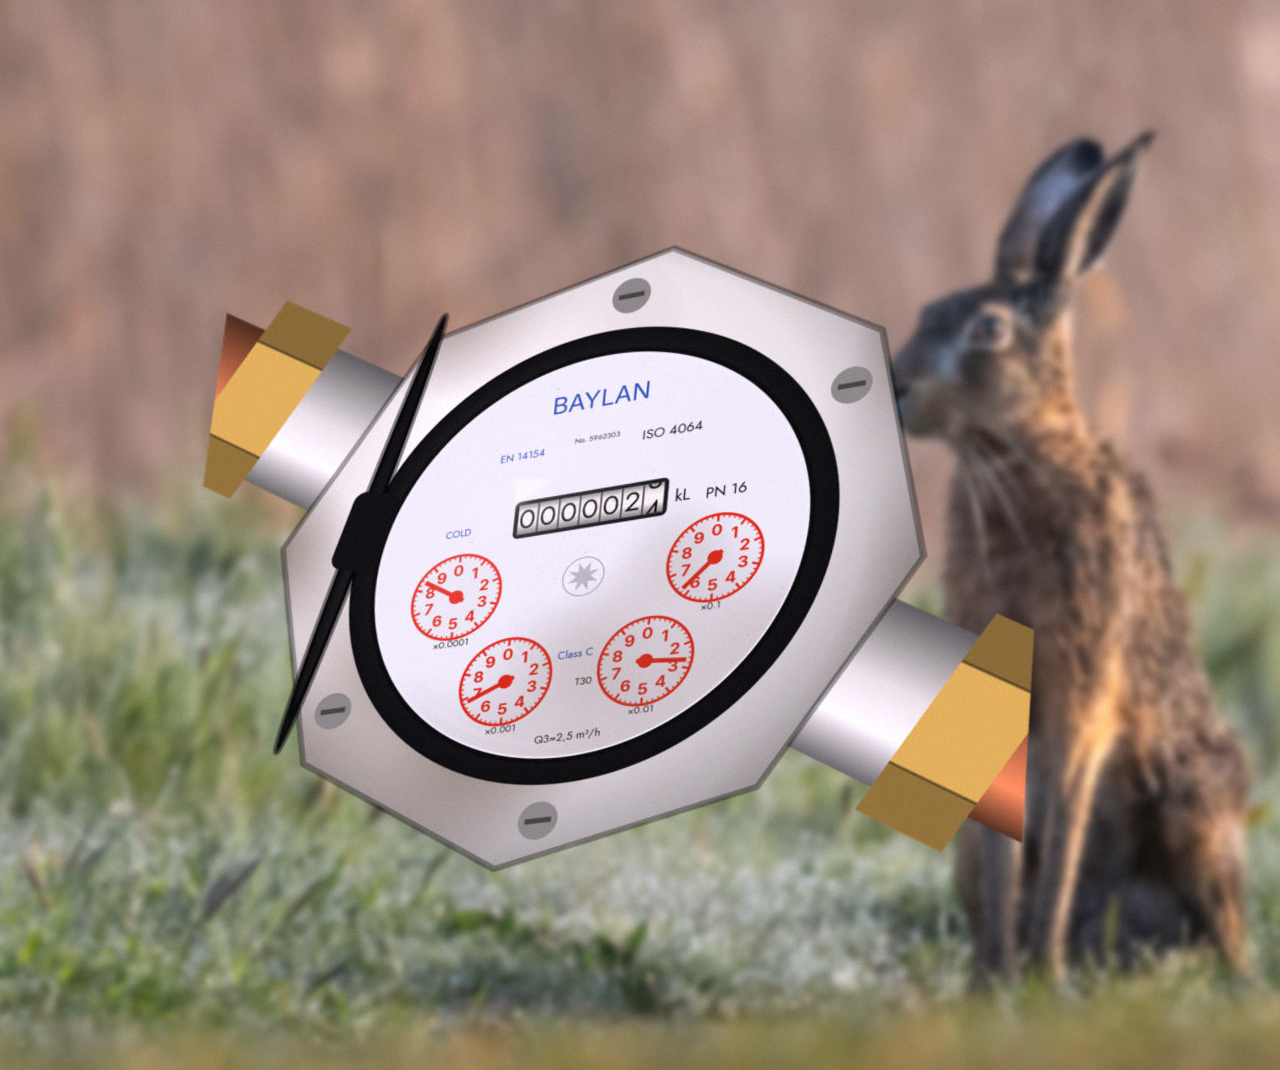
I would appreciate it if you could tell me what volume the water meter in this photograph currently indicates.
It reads 23.6268 kL
